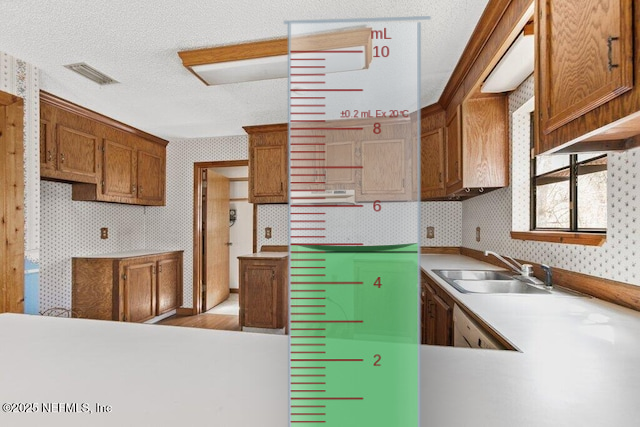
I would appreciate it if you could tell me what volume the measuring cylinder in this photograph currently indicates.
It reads 4.8 mL
